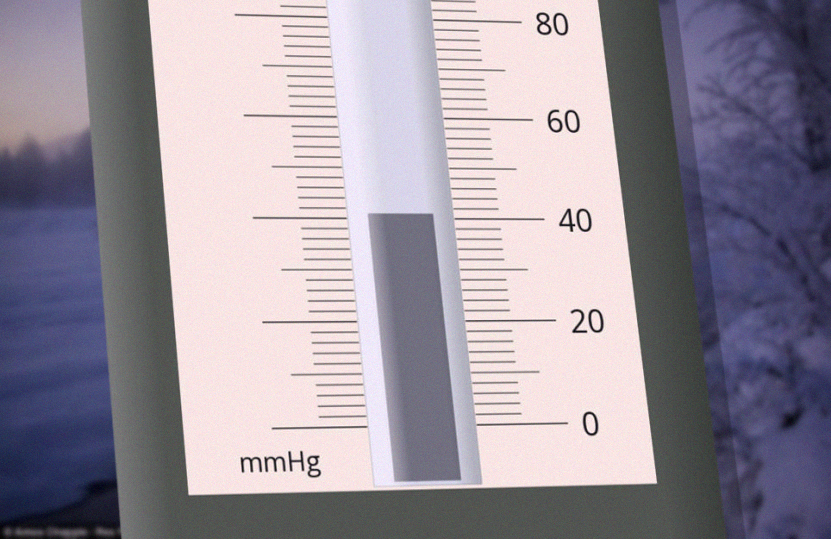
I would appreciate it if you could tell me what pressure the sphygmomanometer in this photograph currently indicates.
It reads 41 mmHg
